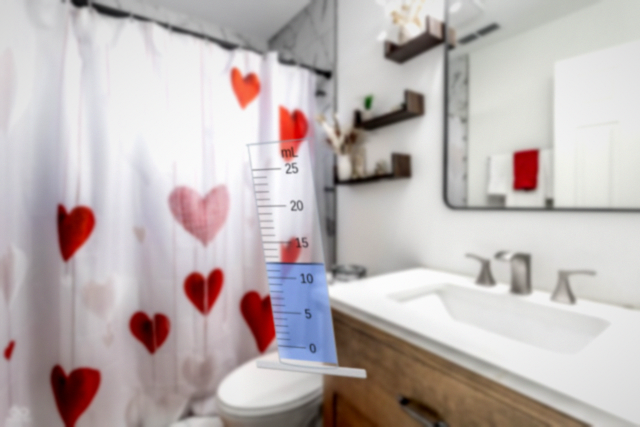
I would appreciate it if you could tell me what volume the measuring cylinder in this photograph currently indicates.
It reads 12 mL
